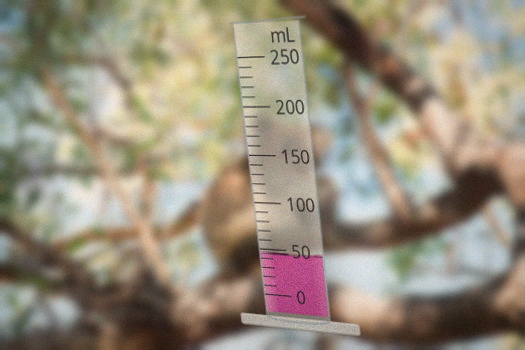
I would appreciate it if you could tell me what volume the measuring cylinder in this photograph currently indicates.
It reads 45 mL
